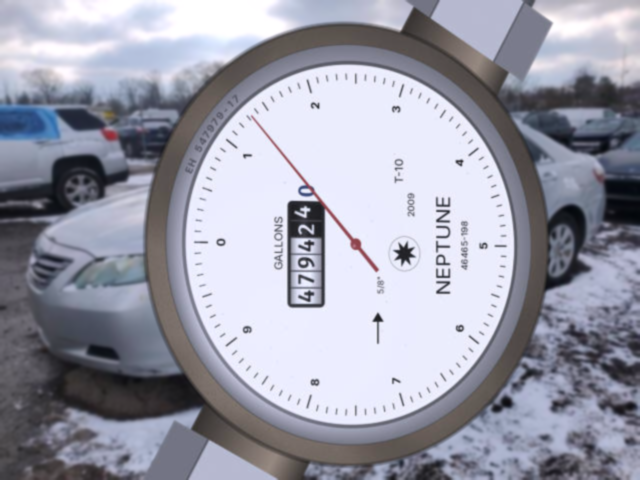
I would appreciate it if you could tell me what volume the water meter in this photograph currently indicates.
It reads 4794241.3 gal
